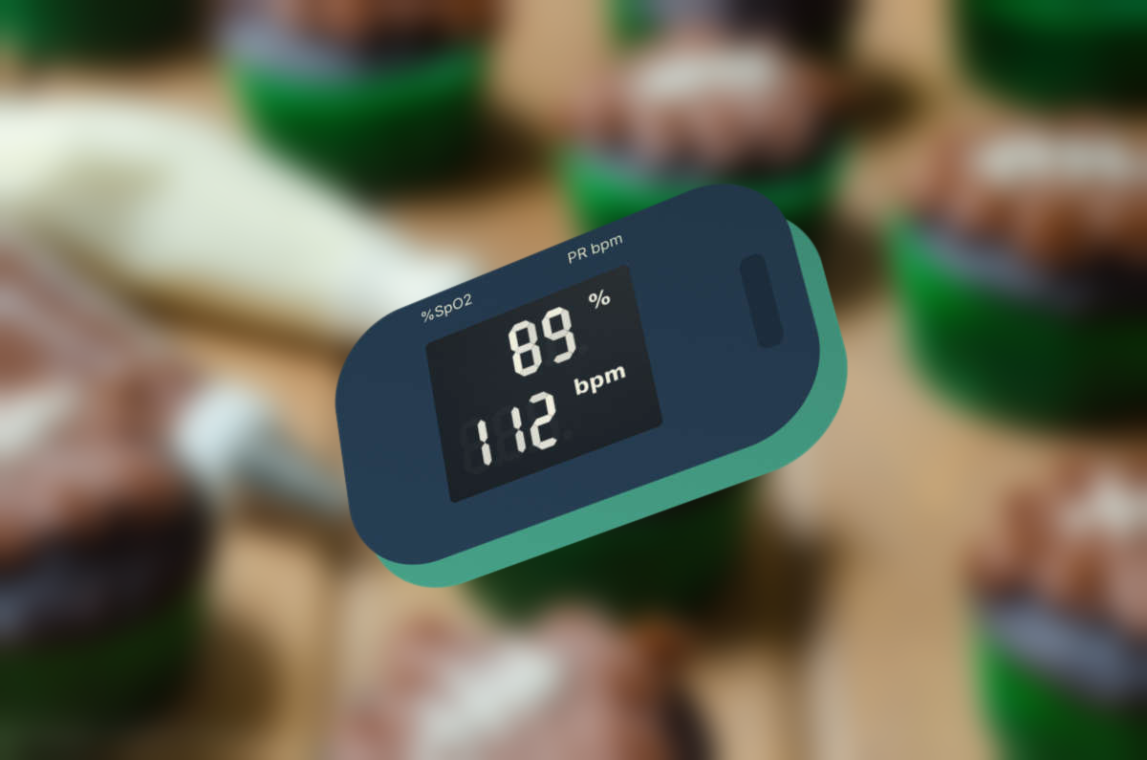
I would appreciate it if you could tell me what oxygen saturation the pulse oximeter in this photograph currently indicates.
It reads 89 %
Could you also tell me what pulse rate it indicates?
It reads 112 bpm
